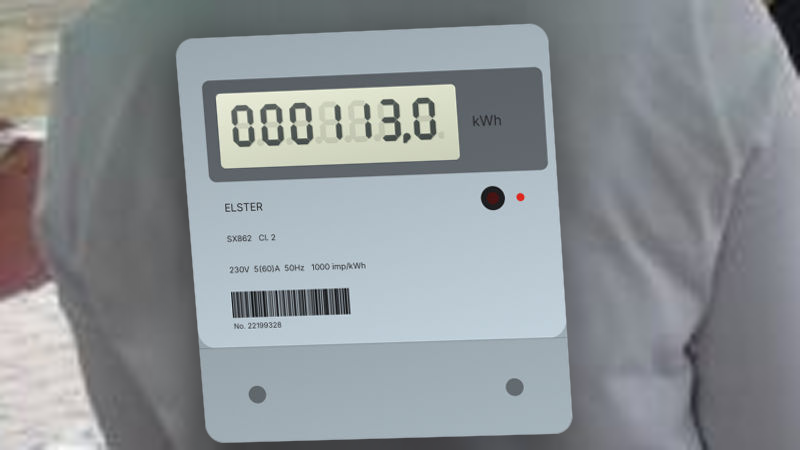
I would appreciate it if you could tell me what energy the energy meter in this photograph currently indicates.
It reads 113.0 kWh
